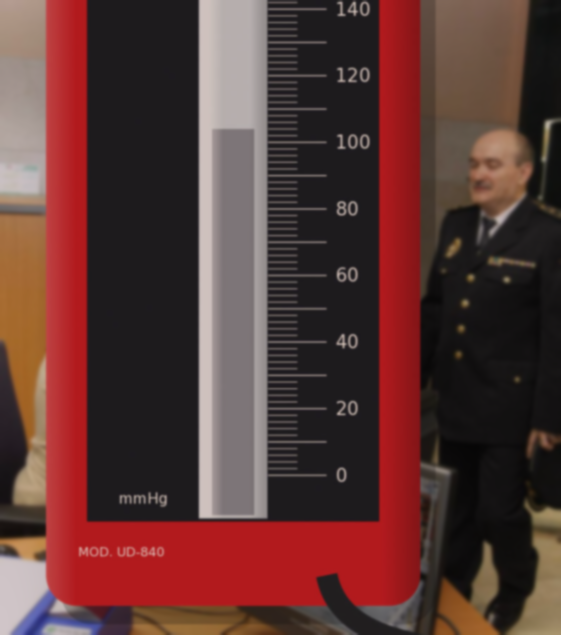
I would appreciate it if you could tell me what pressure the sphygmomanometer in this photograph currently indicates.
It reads 104 mmHg
